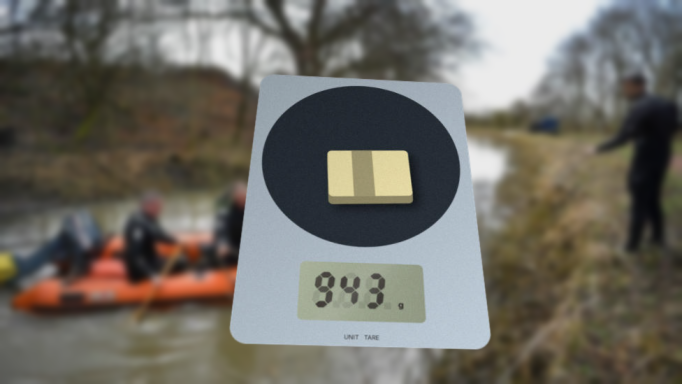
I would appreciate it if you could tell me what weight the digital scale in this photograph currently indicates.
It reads 943 g
